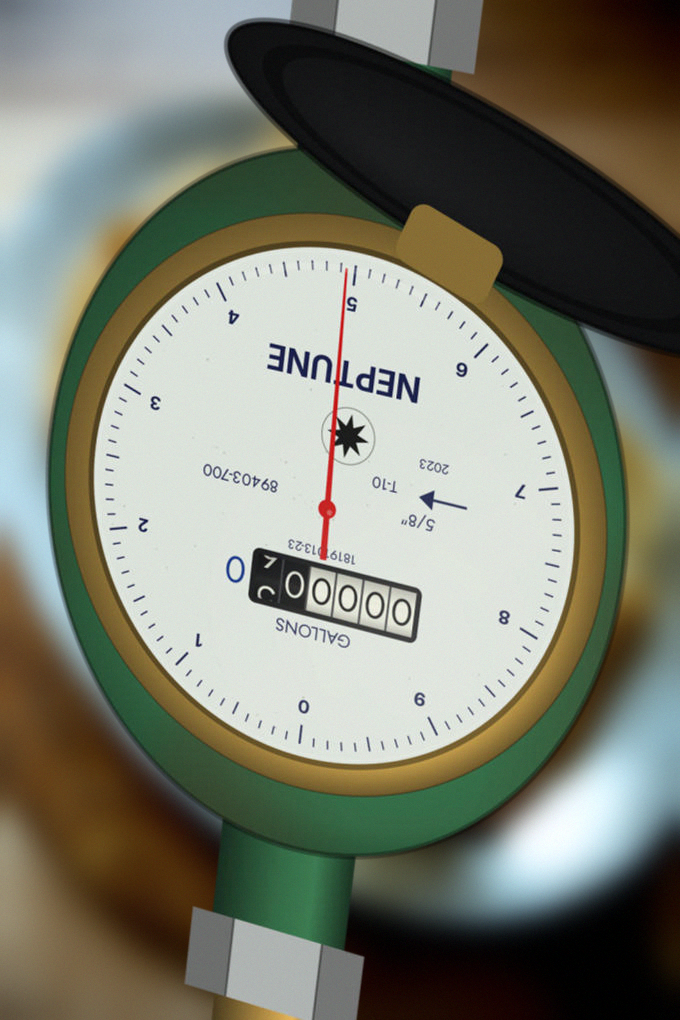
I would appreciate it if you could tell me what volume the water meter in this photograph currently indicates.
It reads 54.9 gal
